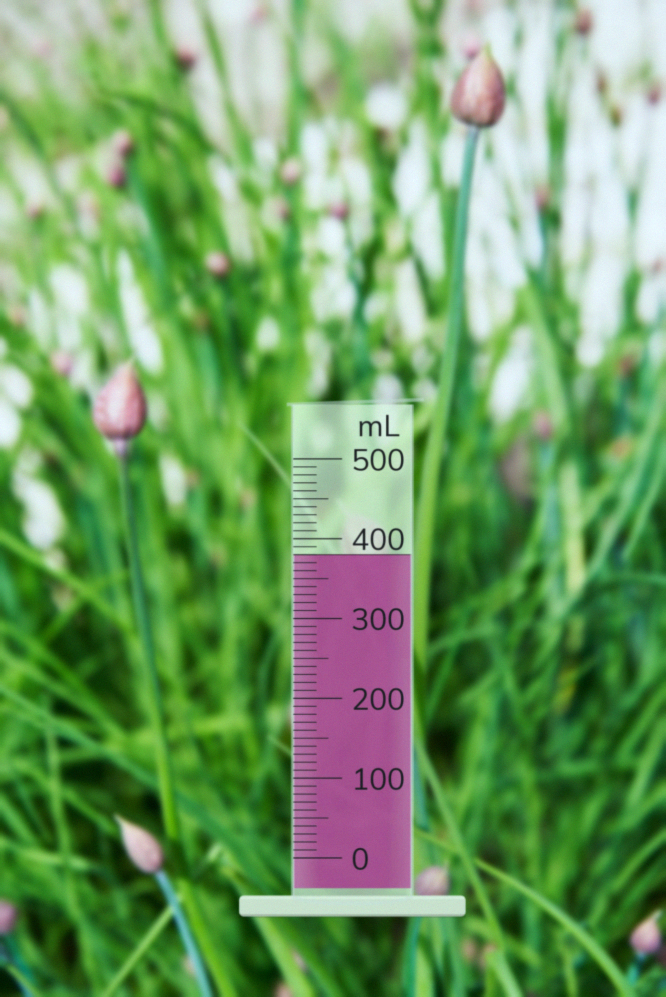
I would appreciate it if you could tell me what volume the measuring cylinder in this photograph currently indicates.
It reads 380 mL
